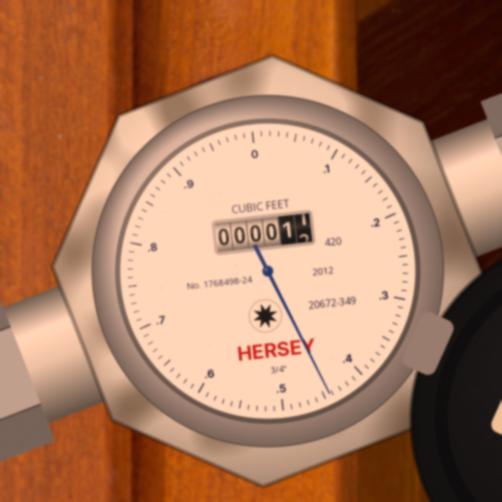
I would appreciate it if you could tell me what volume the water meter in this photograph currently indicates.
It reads 11.44 ft³
